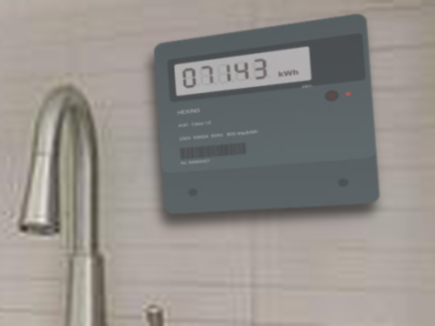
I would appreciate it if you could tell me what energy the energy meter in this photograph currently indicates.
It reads 7143 kWh
